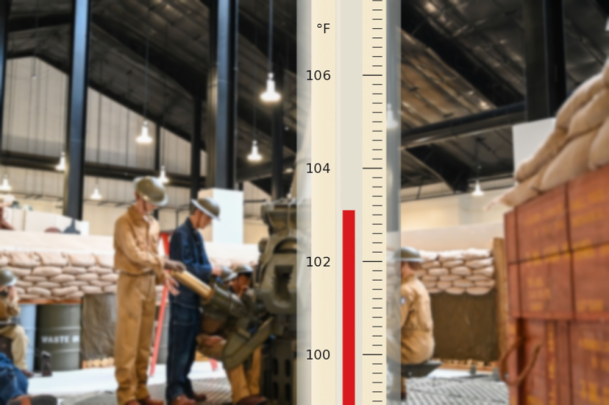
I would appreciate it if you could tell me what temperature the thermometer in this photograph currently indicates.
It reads 103.1 °F
